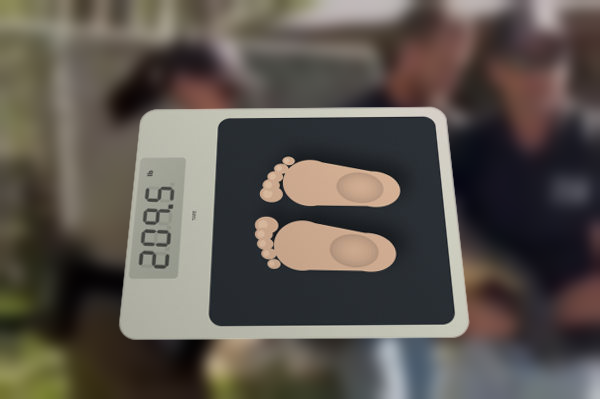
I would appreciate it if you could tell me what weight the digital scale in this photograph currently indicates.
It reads 209.5 lb
